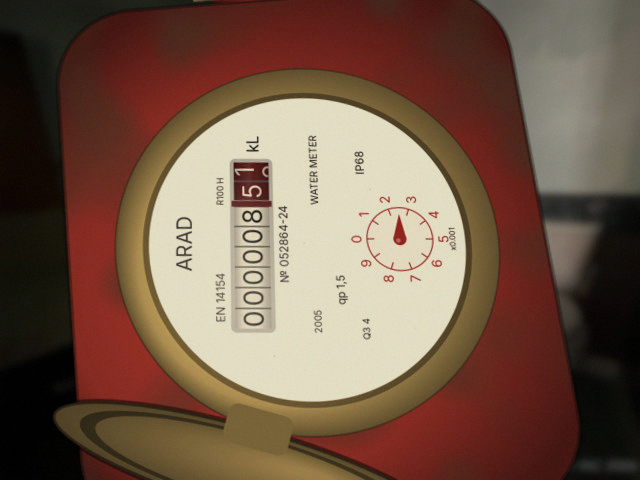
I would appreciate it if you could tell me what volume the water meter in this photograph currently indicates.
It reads 8.512 kL
